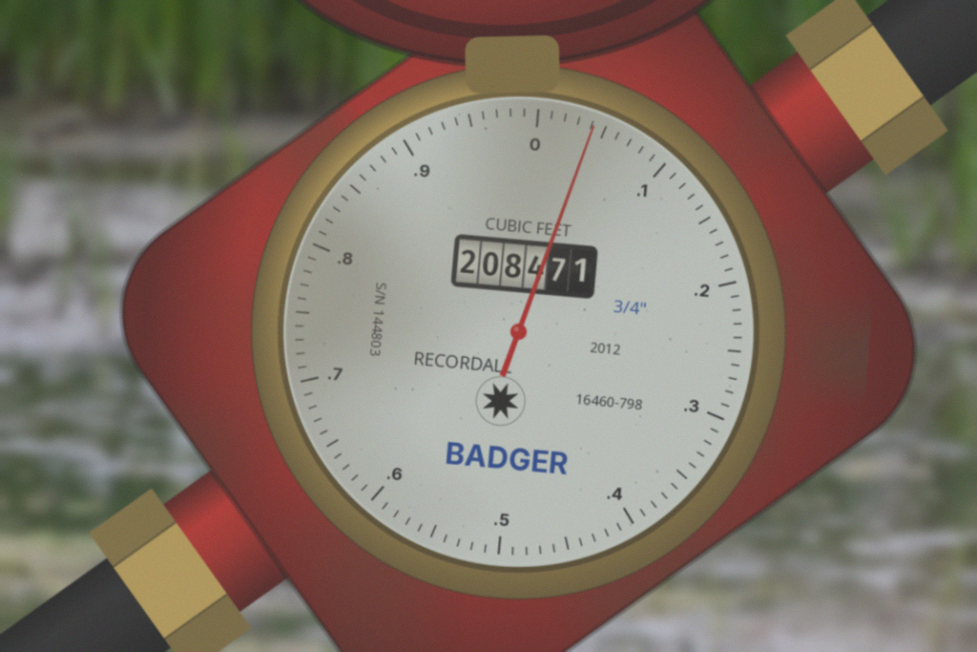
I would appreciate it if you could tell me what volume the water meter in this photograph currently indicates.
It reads 208471.04 ft³
